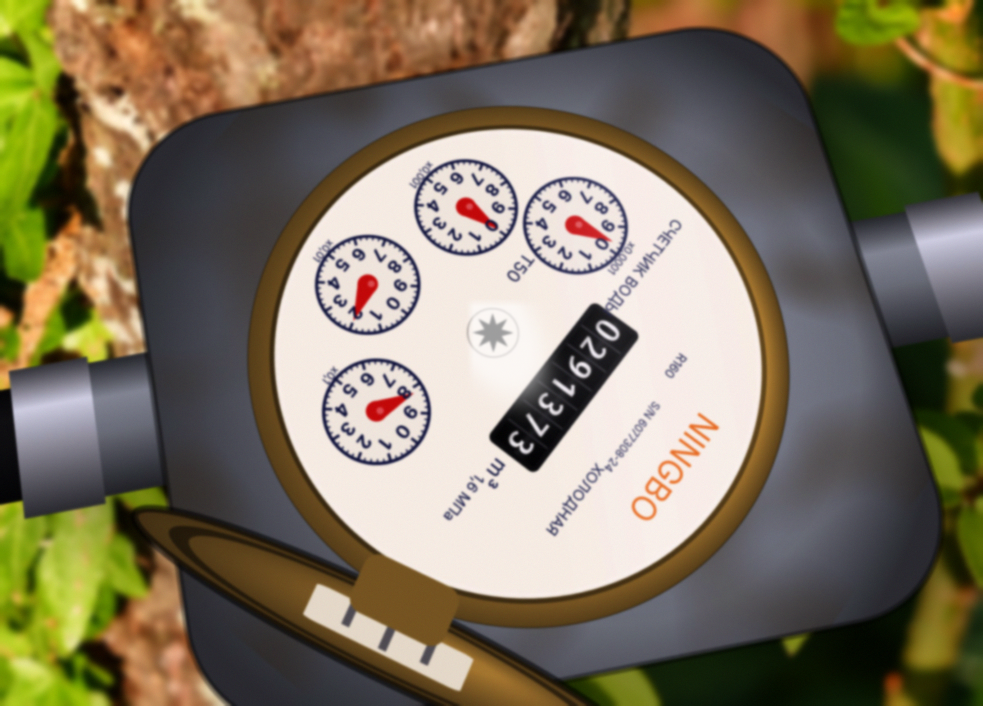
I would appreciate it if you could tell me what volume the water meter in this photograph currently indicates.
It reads 291373.8199 m³
